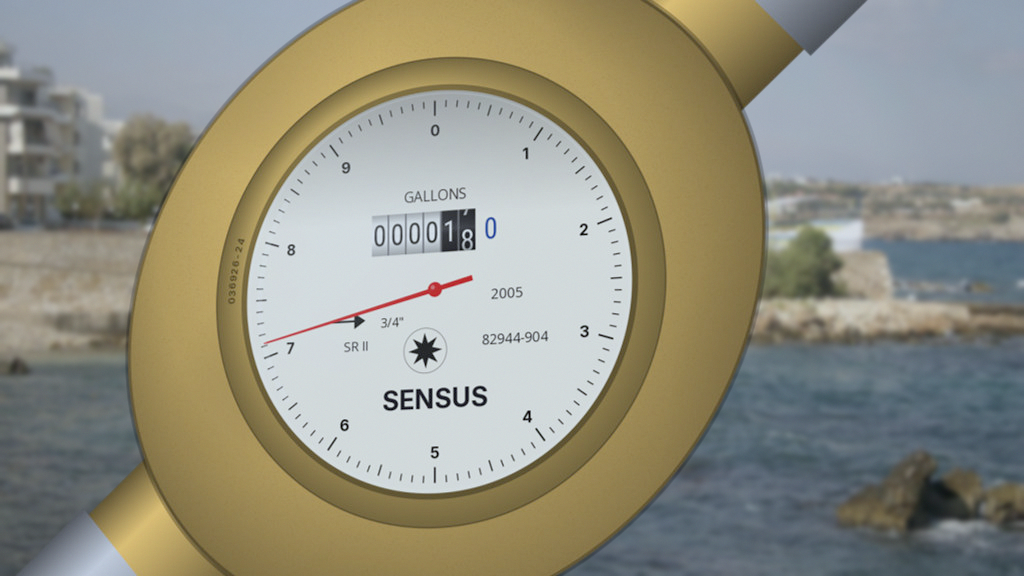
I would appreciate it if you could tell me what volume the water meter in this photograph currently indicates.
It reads 177.1 gal
